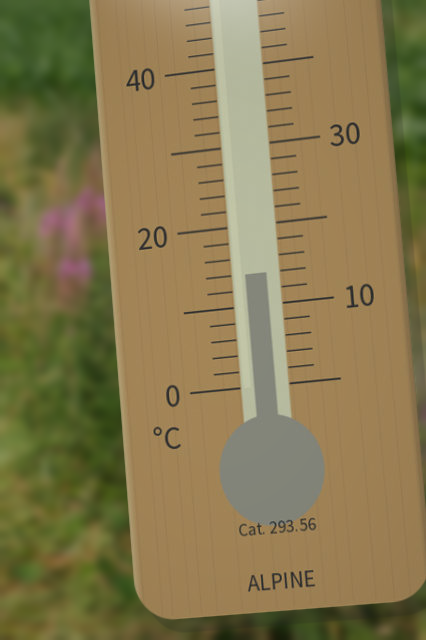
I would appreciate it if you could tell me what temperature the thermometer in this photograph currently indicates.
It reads 14 °C
